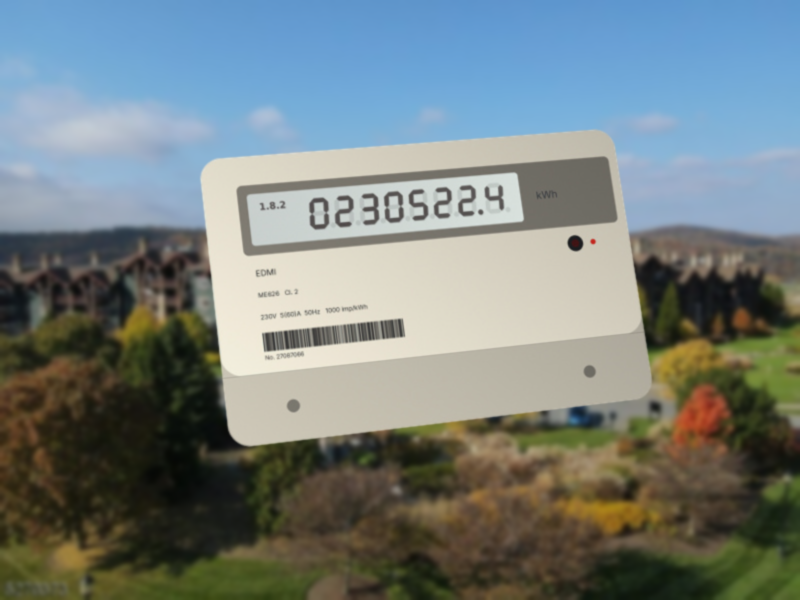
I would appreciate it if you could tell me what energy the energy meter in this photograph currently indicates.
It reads 230522.4 kWh
